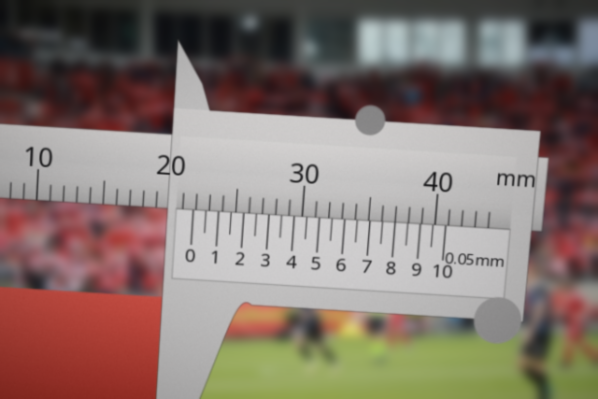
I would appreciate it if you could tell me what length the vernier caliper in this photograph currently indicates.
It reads 21.8 mm
